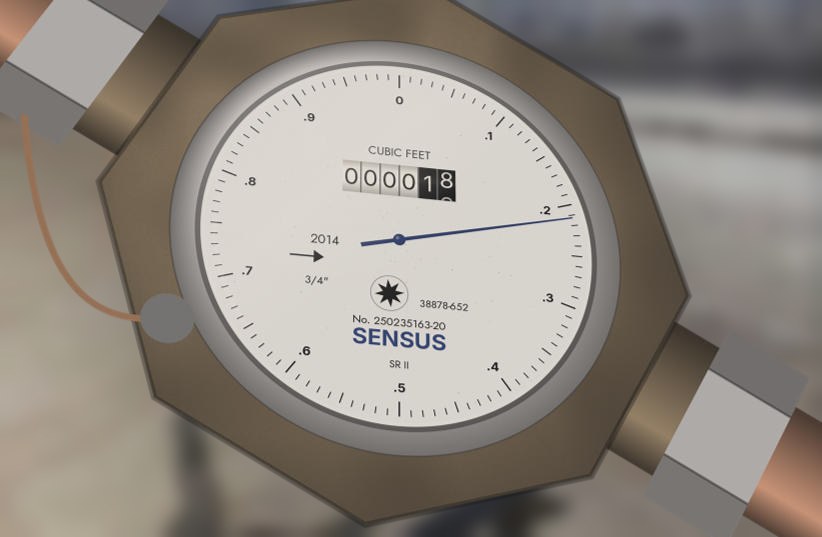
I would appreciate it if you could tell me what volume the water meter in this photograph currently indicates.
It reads 18.21 ft³
